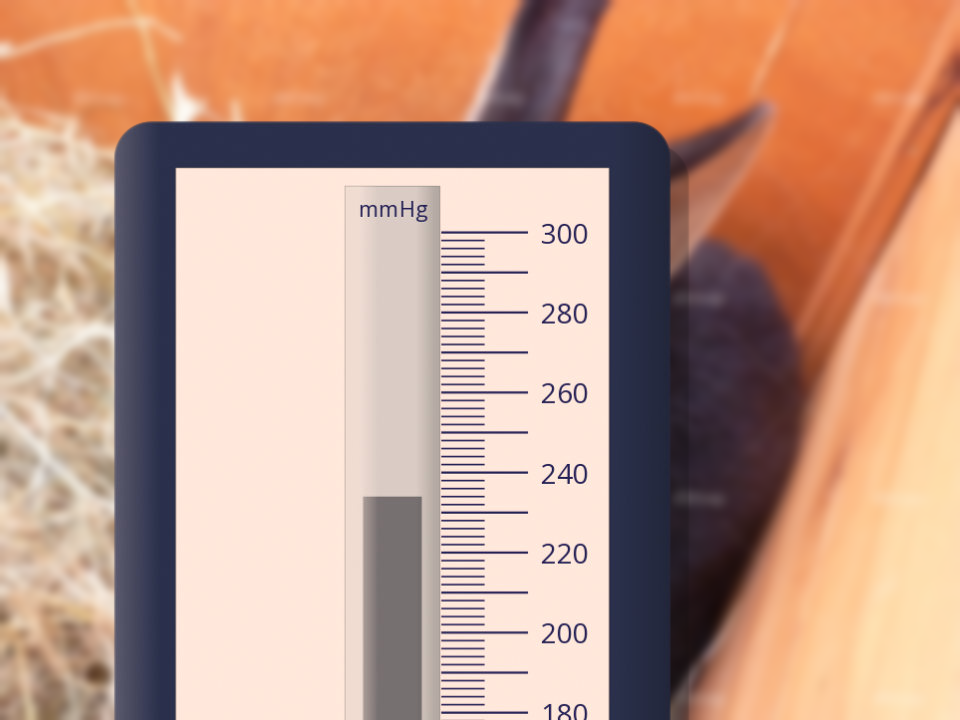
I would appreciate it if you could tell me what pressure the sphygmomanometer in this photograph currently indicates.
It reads 234 mmHg
